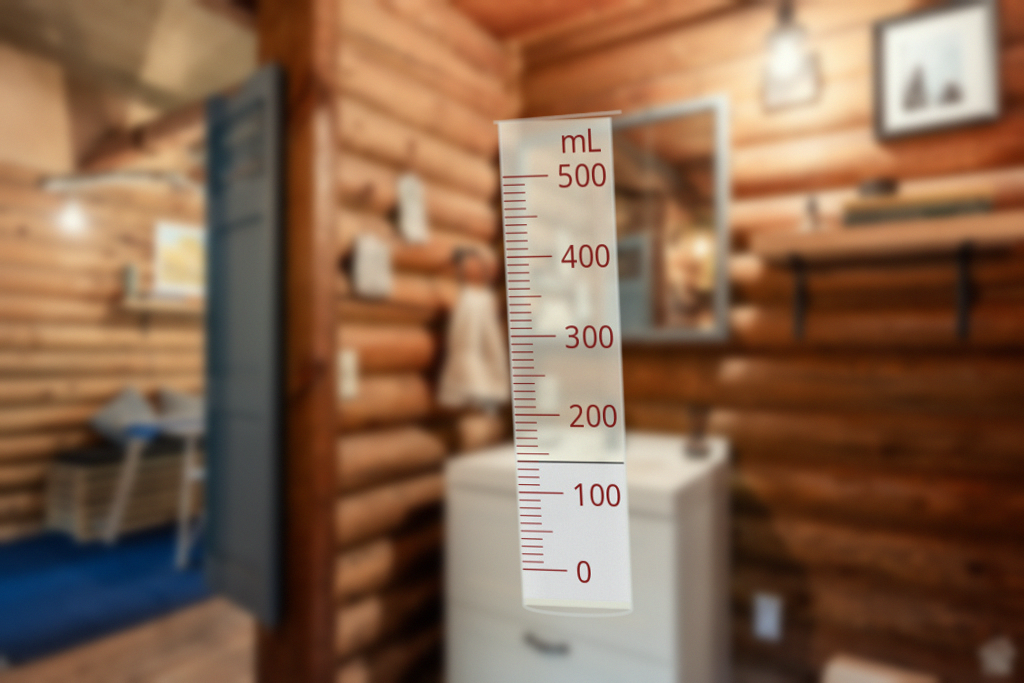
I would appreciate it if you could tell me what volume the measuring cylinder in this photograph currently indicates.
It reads 140 mL
